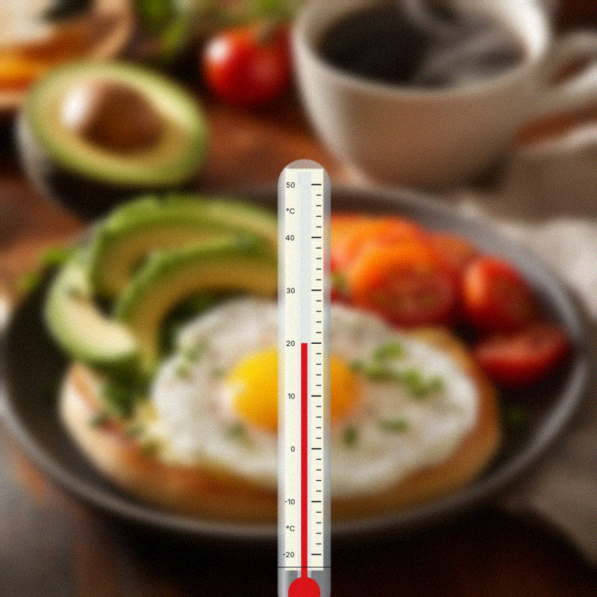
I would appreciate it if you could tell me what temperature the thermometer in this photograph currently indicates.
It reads 20 °C
